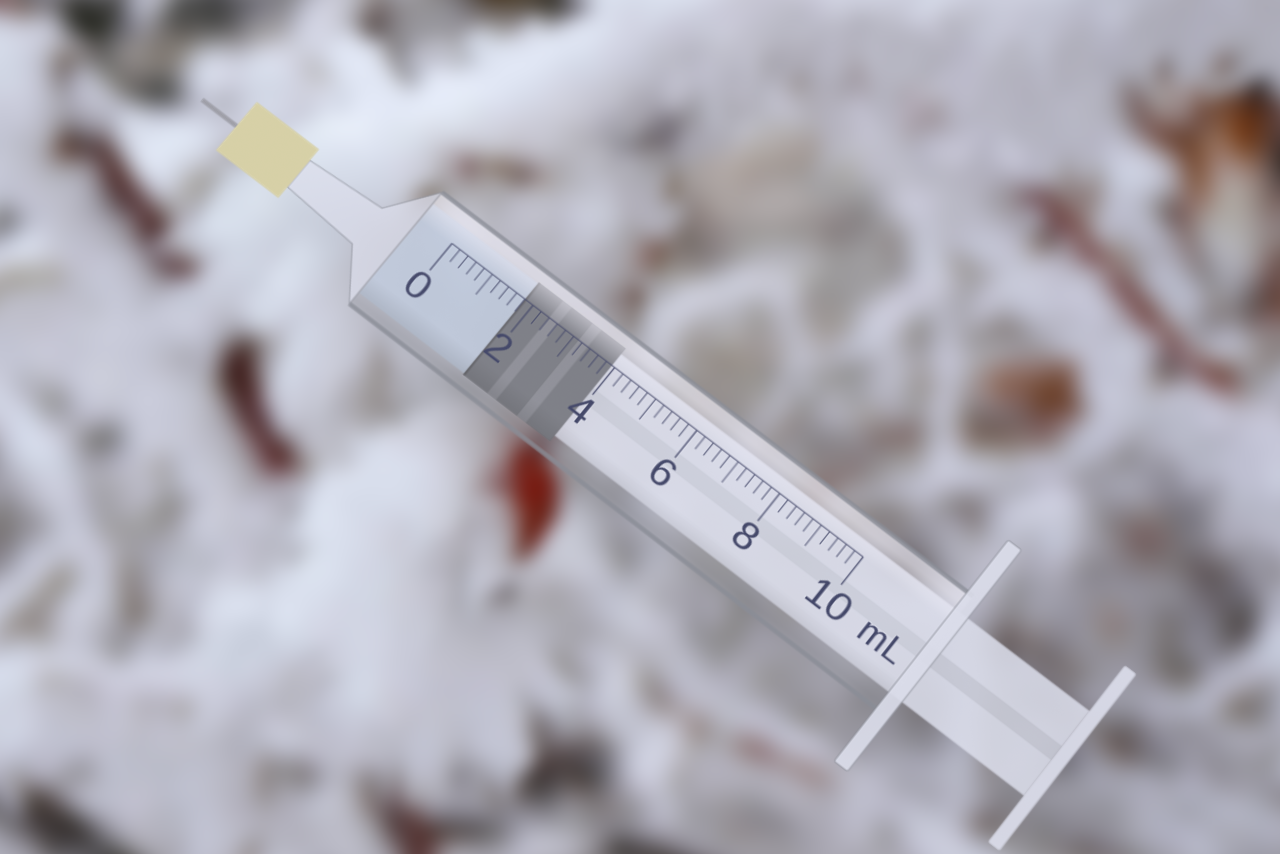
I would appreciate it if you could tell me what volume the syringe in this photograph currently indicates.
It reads 1.8 mL
